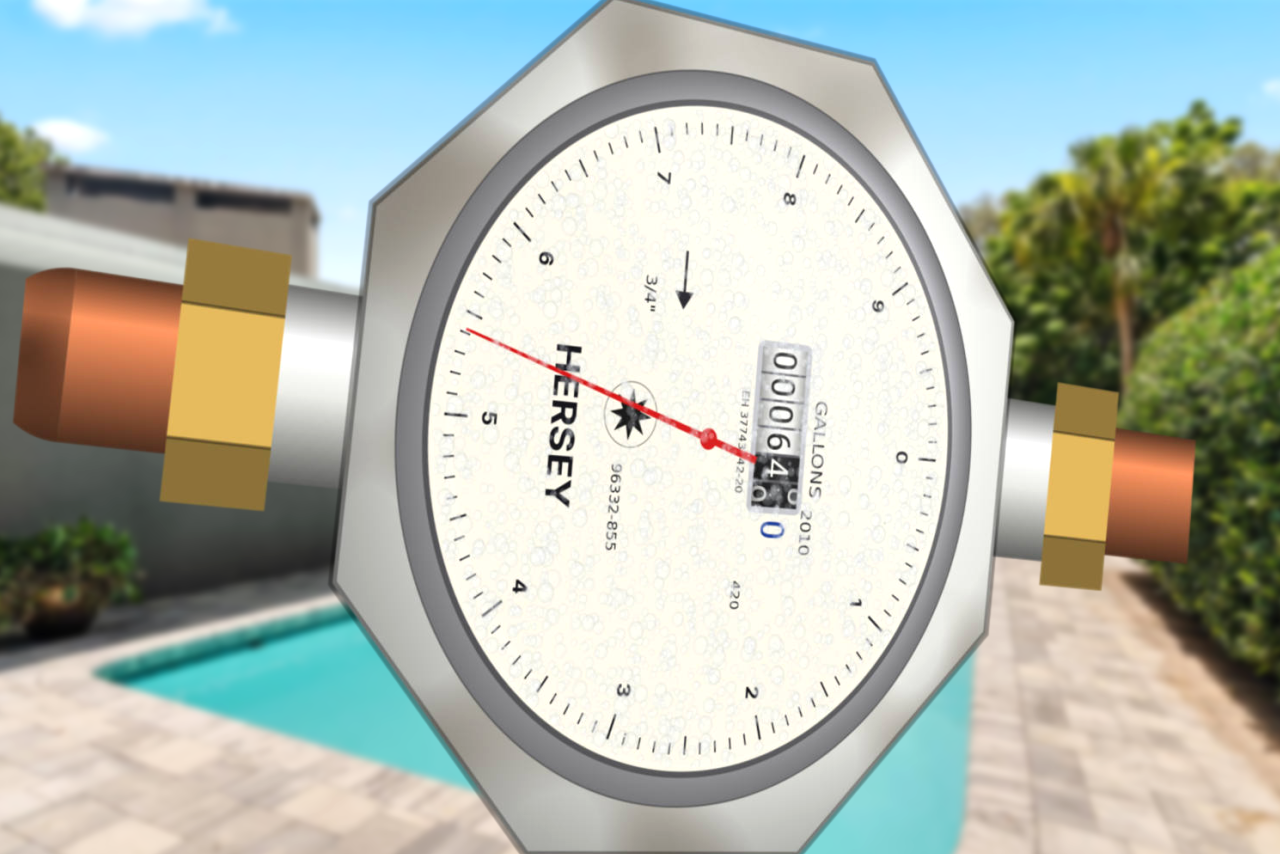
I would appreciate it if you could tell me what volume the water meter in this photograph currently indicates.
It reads 6485.4 gal
